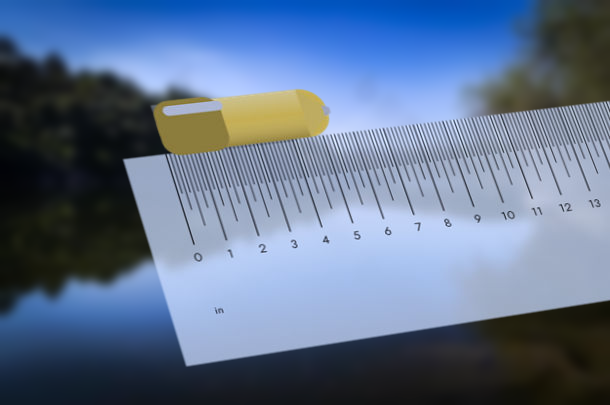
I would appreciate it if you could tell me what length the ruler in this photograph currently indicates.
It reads 5.5 in
